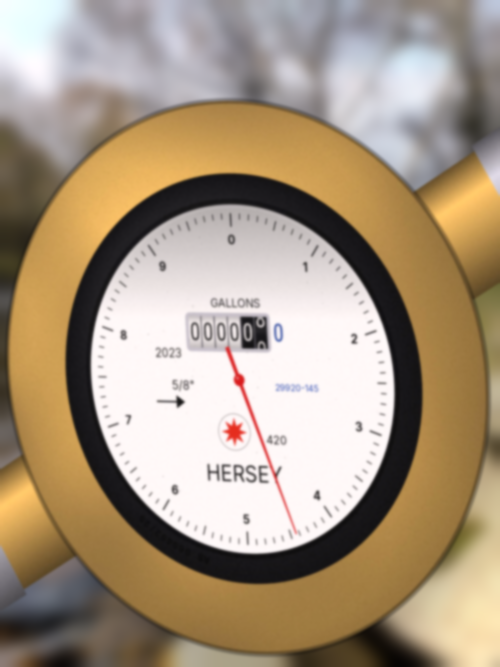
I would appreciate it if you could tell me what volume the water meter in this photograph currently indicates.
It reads 84.4 gal
